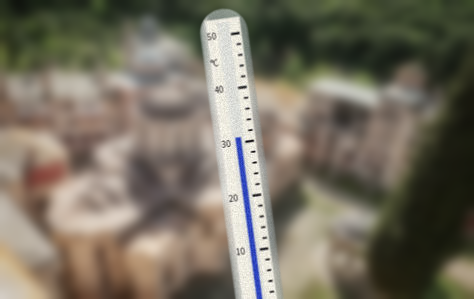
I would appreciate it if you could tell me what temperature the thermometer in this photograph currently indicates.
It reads 31 °C
